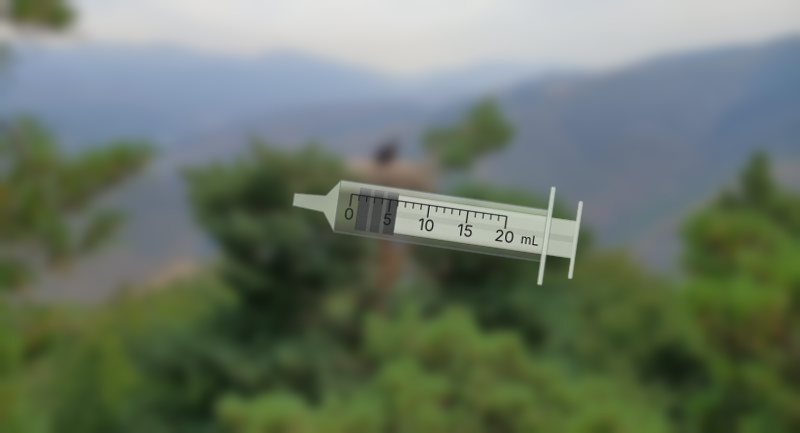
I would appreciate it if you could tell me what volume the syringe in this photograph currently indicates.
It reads 1 mL
